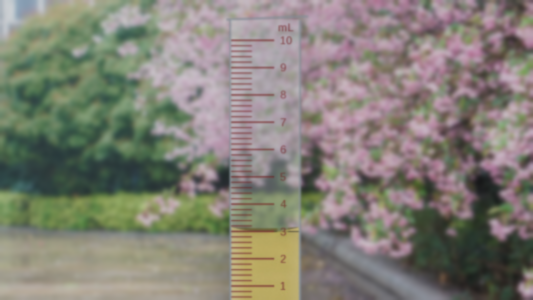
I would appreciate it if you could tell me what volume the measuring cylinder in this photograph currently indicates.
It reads 3 mL
